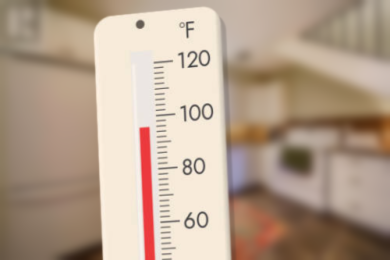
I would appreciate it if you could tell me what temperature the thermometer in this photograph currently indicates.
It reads 96 °F
